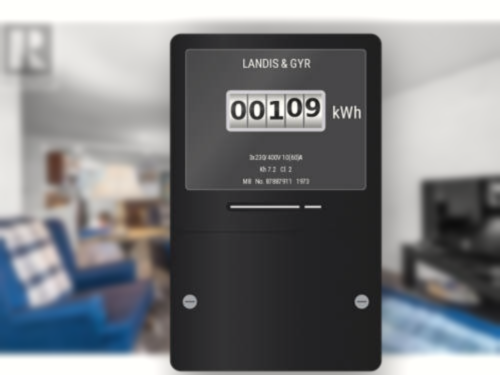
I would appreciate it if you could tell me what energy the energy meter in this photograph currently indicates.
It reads 109 kWh
